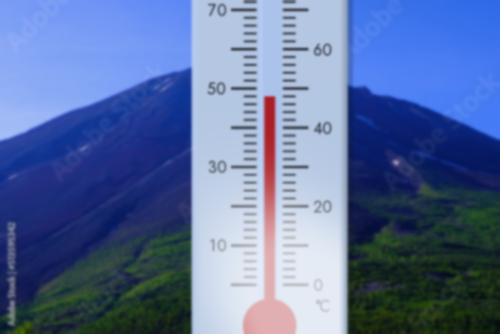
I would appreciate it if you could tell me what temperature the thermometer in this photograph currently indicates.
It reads 48 °C
